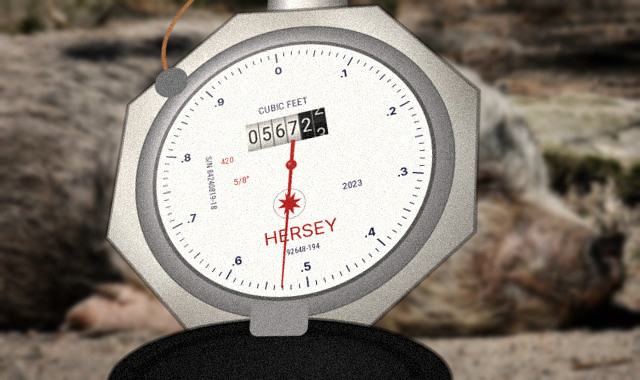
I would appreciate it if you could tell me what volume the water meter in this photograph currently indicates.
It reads 56722.53 ft³
